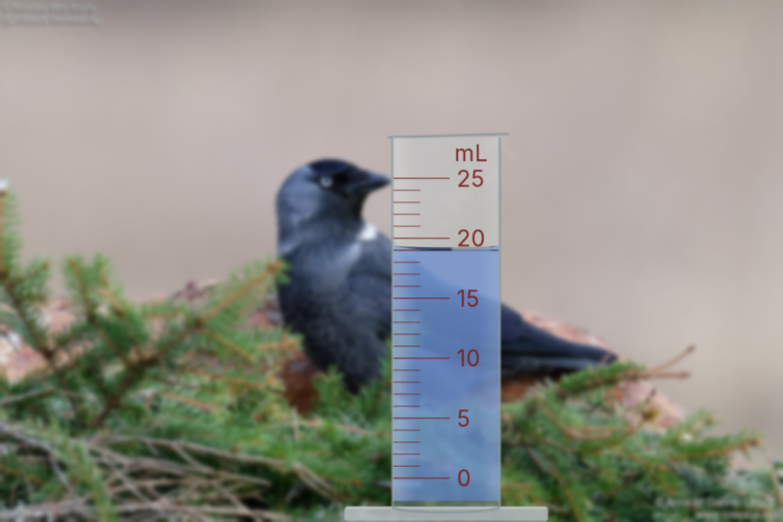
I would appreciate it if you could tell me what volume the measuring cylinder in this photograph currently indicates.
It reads 19 mL
